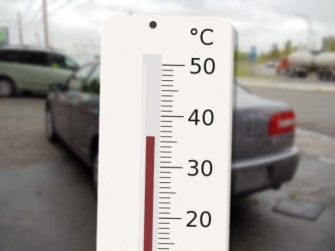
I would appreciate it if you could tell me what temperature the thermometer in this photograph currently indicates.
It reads 36 °C
